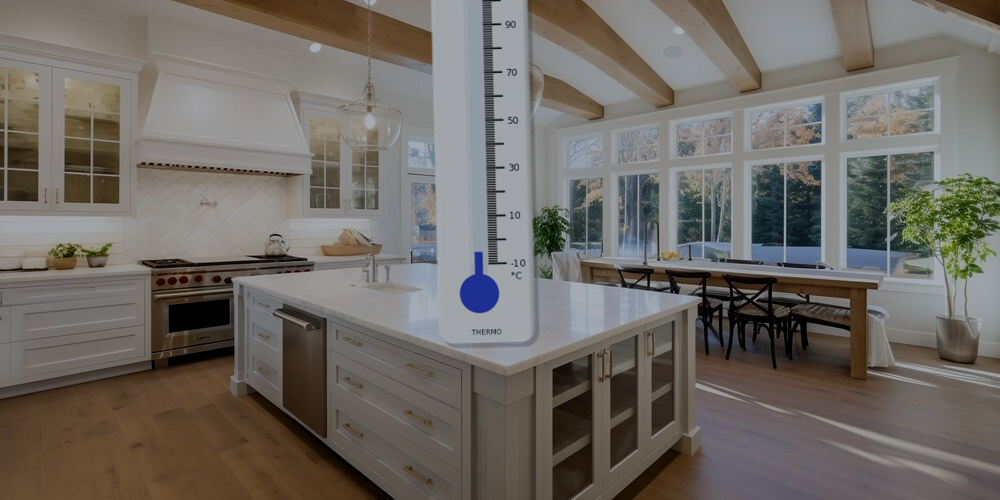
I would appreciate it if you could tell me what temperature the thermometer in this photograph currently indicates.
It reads -5 °C
